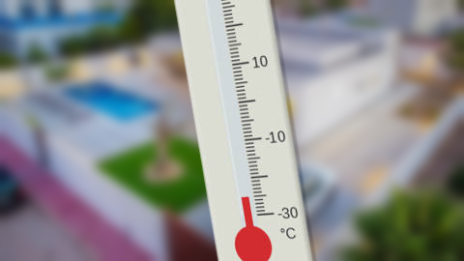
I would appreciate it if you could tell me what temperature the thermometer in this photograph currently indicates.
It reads -25 °C
